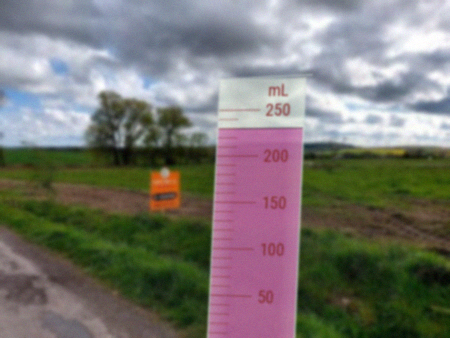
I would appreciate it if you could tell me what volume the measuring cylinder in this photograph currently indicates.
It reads 230 mL
